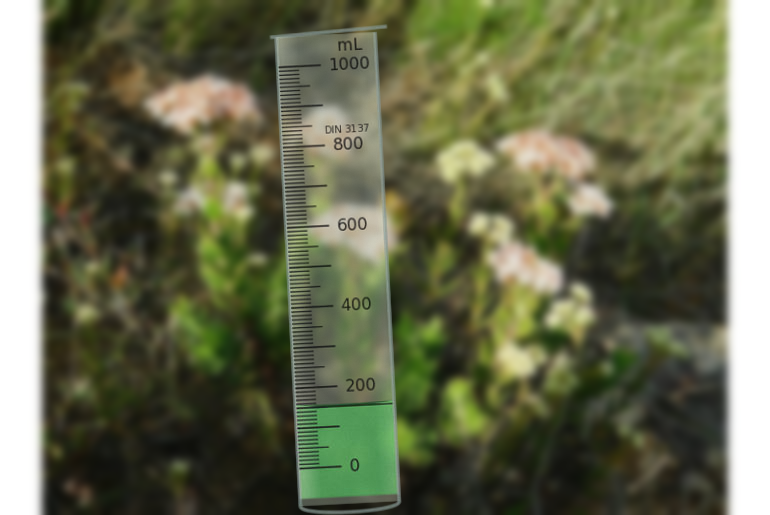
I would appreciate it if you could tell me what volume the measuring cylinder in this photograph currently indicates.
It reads 150 mL
